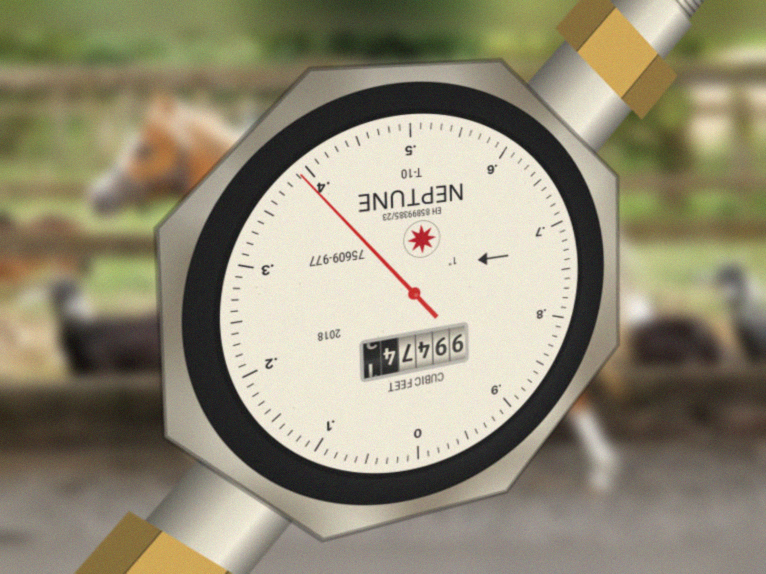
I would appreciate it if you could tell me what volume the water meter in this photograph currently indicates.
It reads 994741.39 ft³
